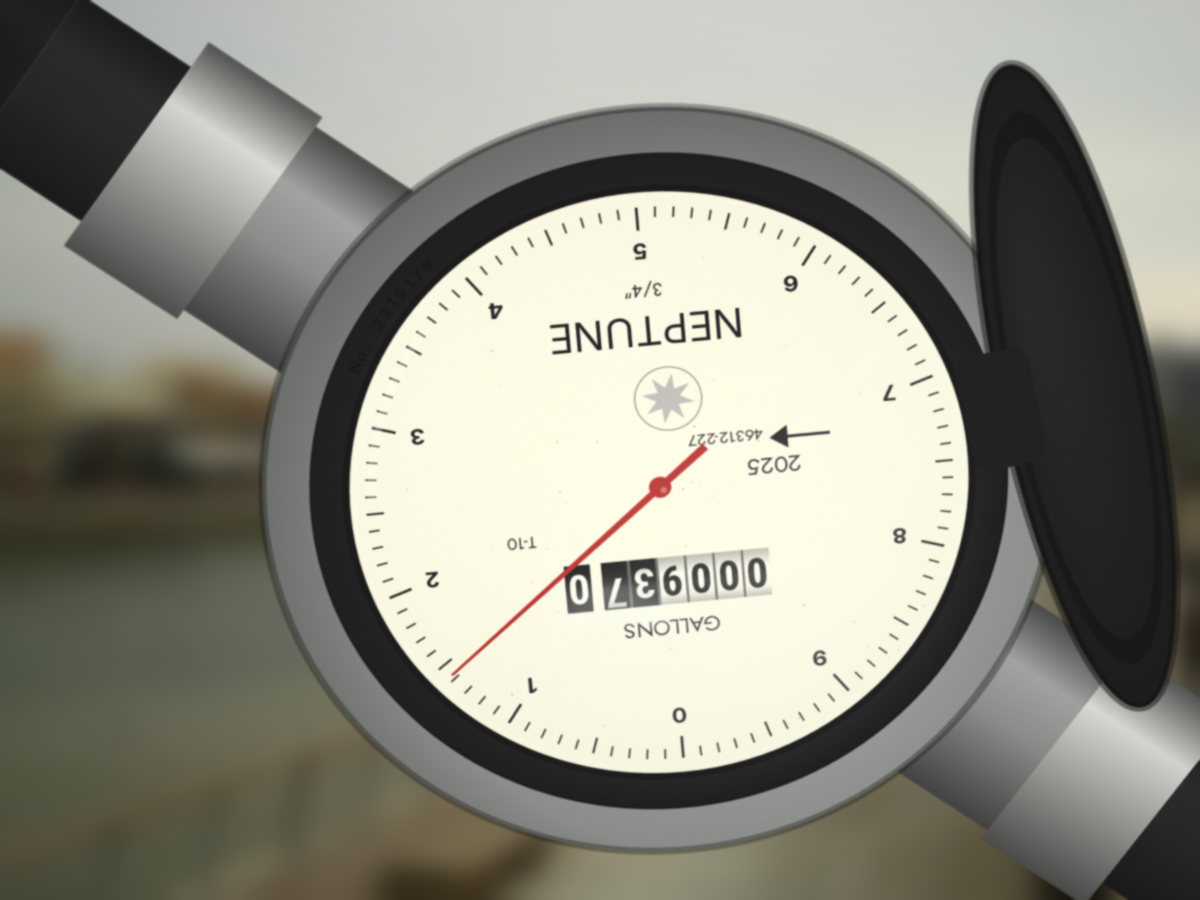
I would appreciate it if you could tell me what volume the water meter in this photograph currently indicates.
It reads 9371.4 gal
